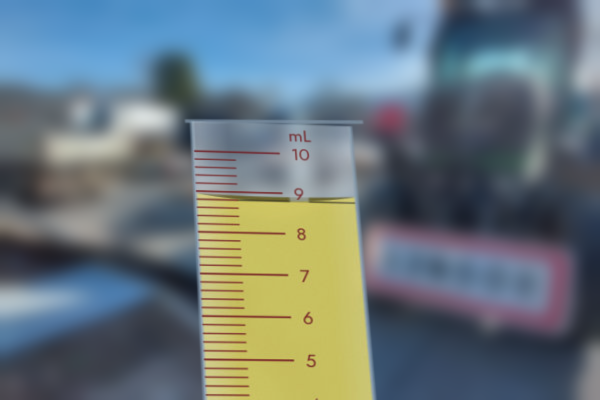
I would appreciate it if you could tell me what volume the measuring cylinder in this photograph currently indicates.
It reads 8.8 mL
